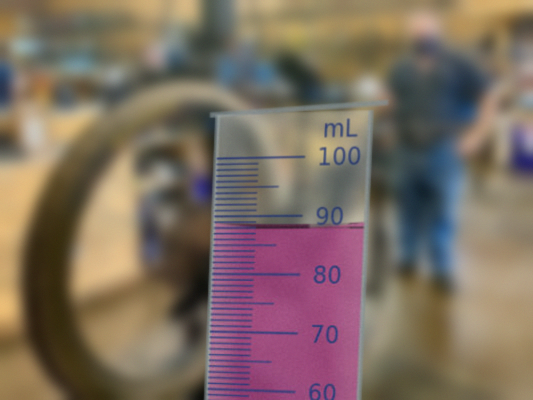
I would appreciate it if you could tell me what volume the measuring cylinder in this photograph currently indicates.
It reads 88 mL
